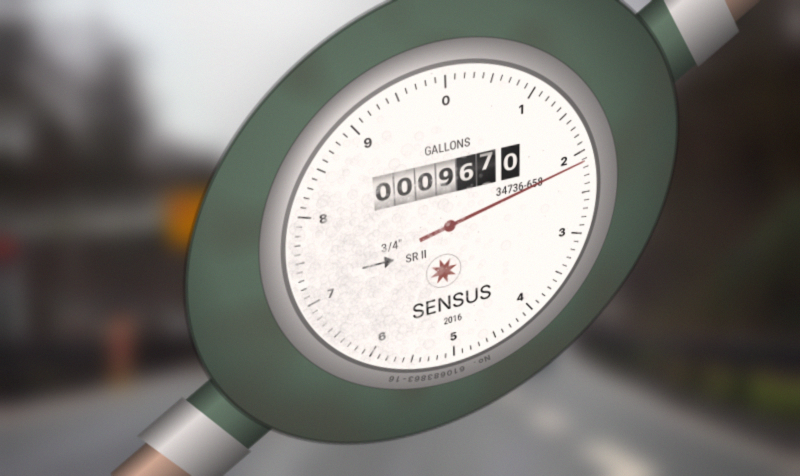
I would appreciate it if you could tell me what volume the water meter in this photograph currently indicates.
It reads 9672.1 gal
